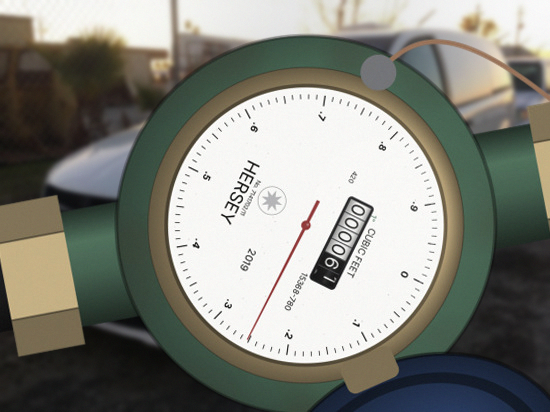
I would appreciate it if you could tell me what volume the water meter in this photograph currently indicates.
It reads 61.25 ft³
